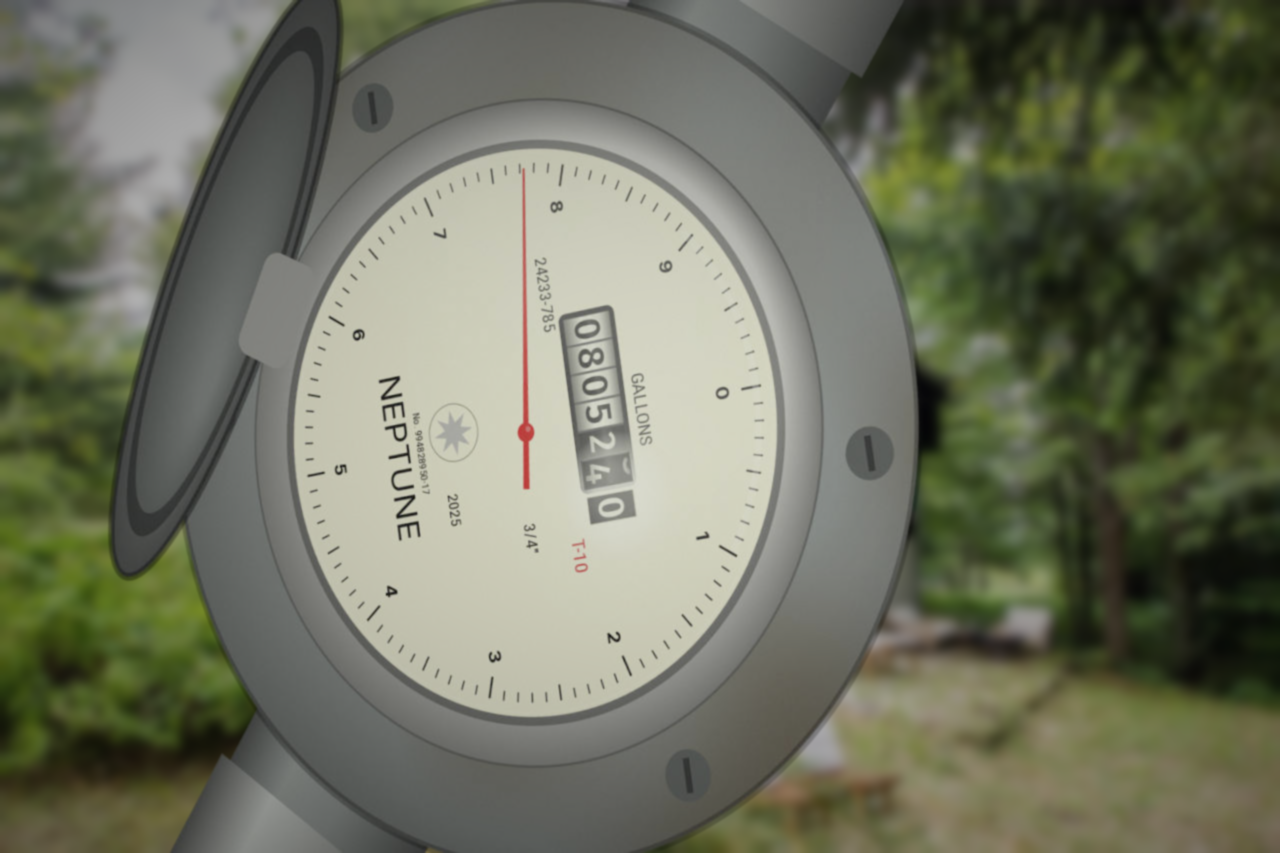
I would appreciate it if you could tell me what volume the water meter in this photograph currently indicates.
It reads 805237.7 gal
